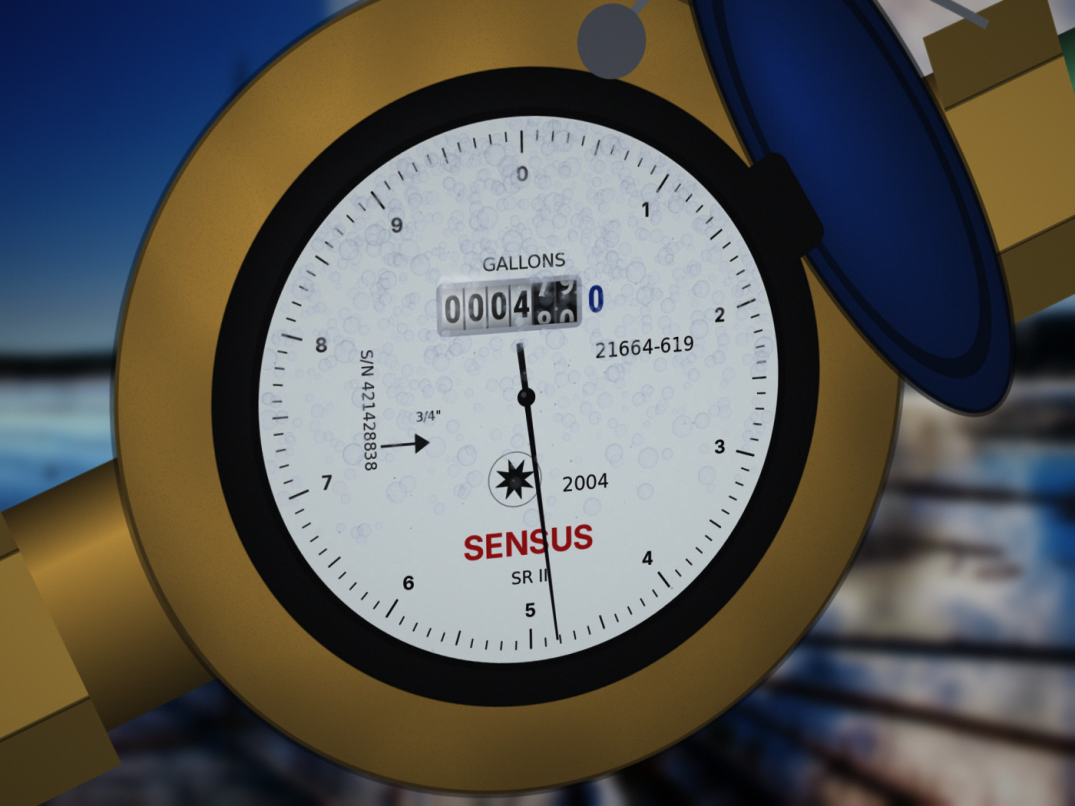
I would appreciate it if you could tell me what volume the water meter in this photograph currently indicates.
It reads 4794.8 gal
